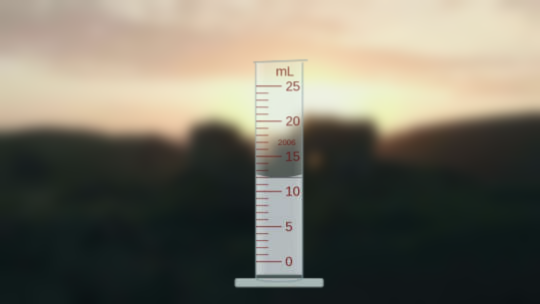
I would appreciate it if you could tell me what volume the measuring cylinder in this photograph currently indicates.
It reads 12 mL
